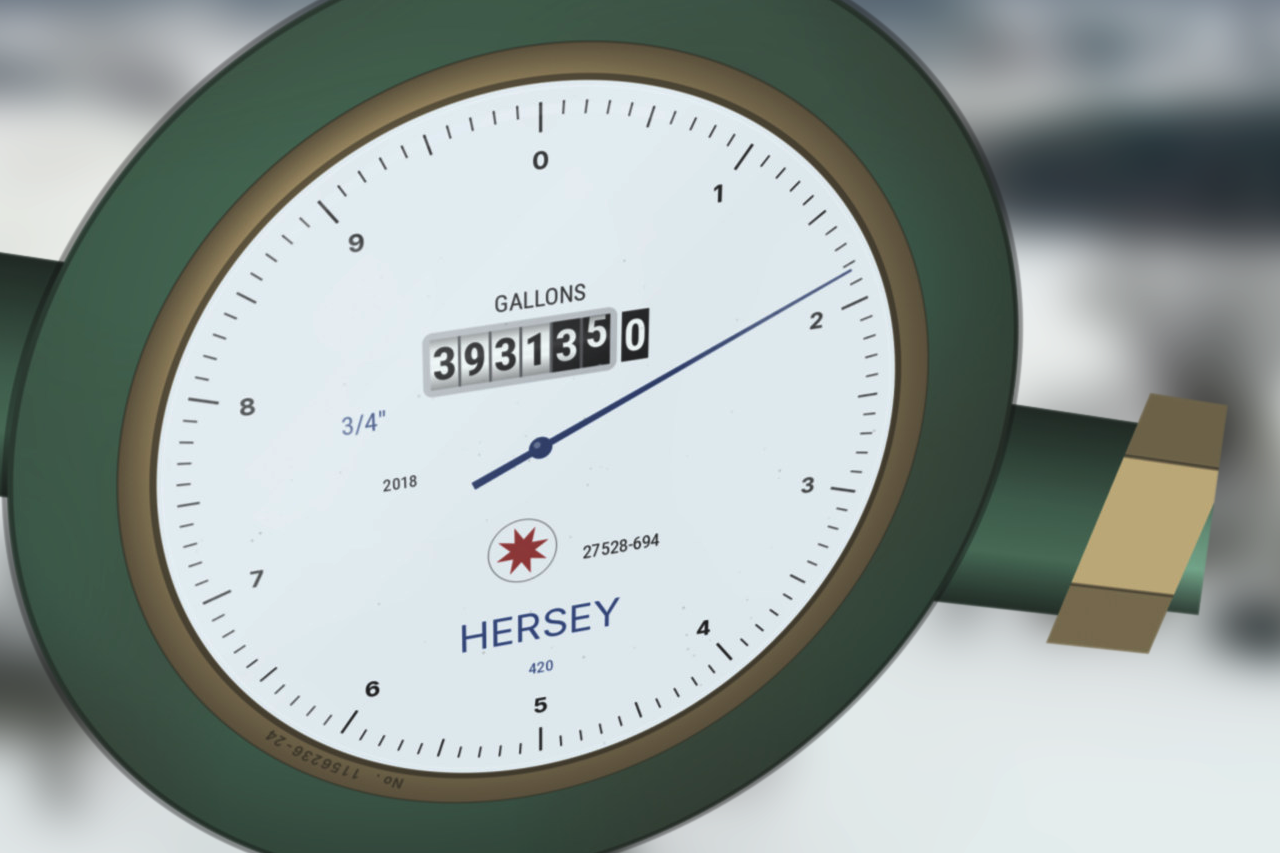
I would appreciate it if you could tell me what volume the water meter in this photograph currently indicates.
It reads 3931351.8 gal
